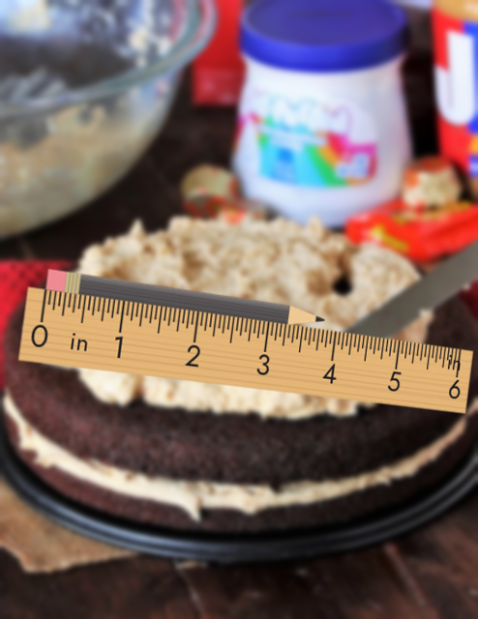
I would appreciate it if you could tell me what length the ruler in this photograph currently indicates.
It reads 3.8125 in
